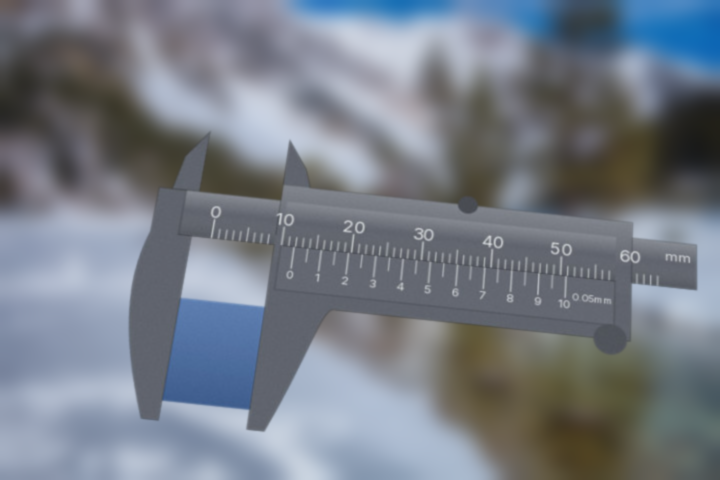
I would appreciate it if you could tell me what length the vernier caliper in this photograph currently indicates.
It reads 11.8 mm
